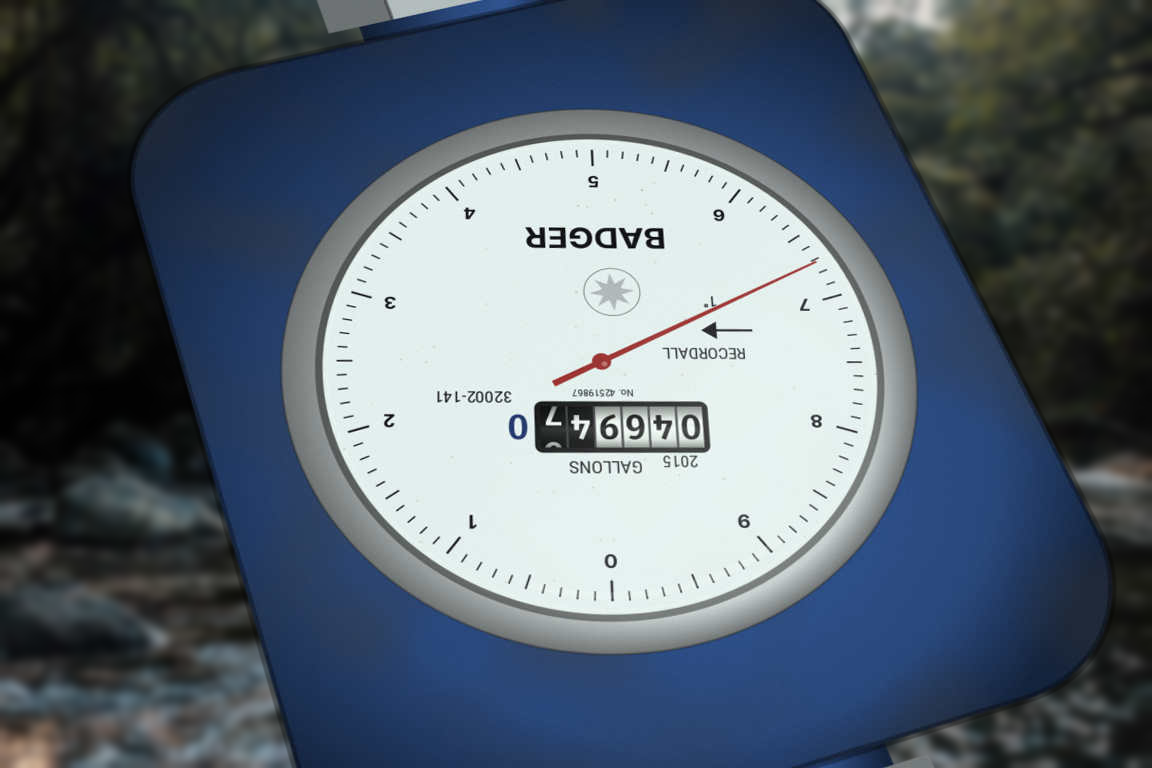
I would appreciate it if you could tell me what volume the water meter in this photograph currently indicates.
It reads 469466.7 gal
